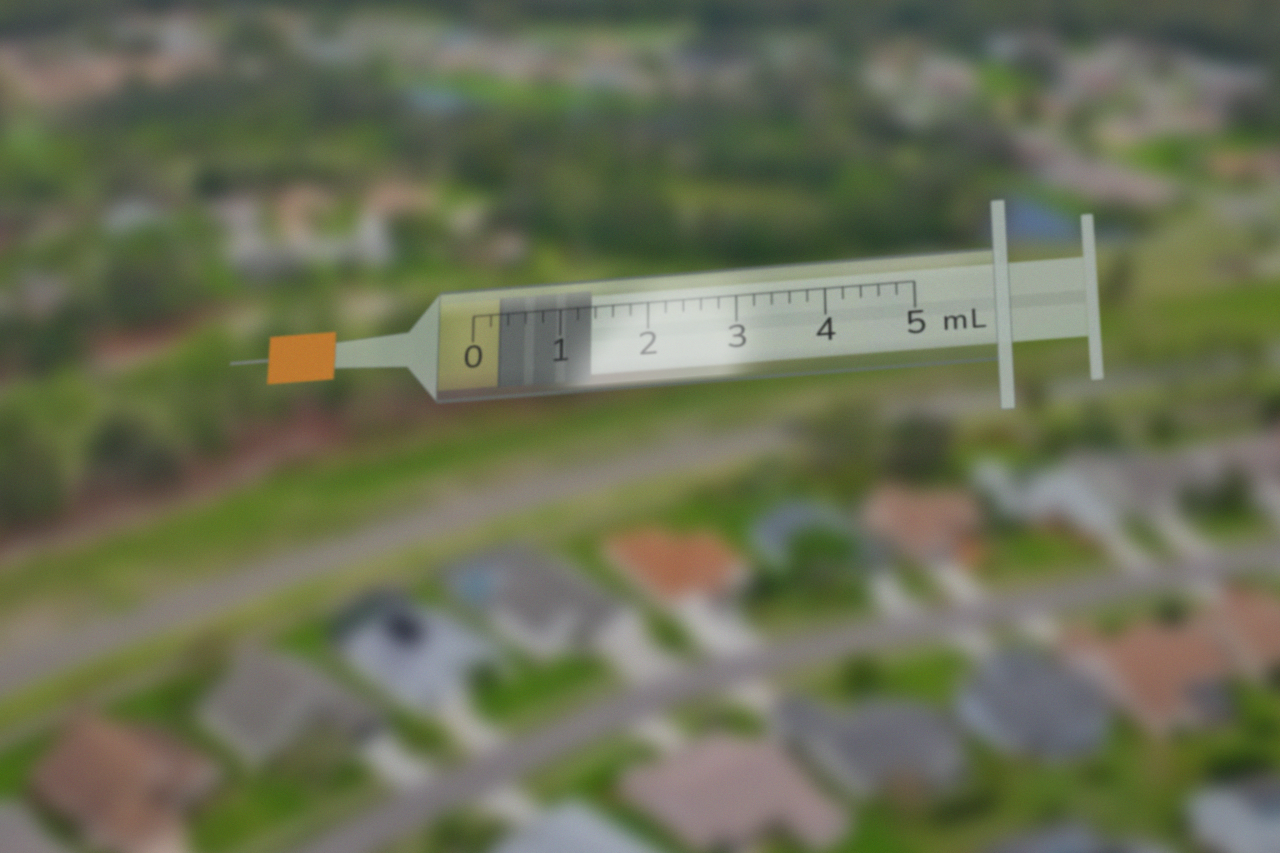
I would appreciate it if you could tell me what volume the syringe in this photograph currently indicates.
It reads 0.3 mL
